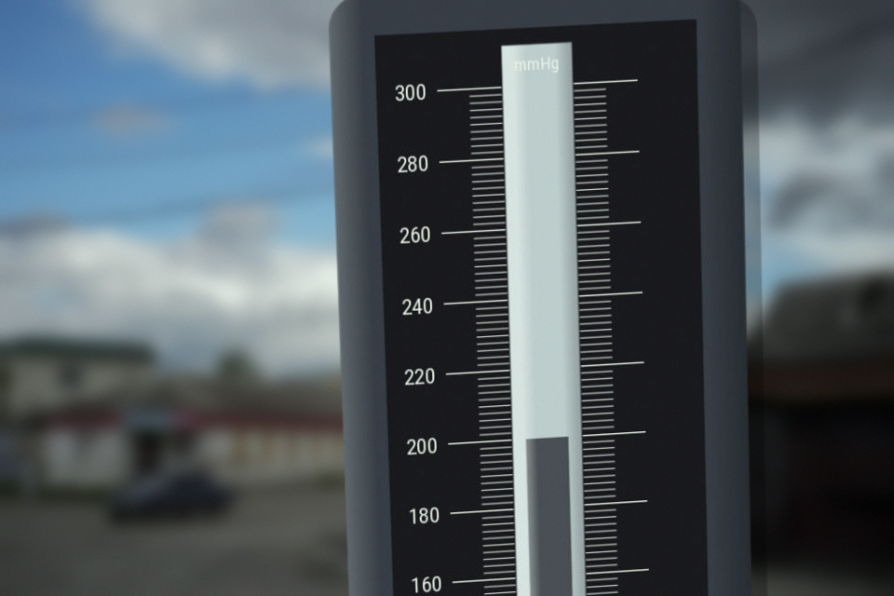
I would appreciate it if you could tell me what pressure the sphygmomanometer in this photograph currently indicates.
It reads 200 mmHg
